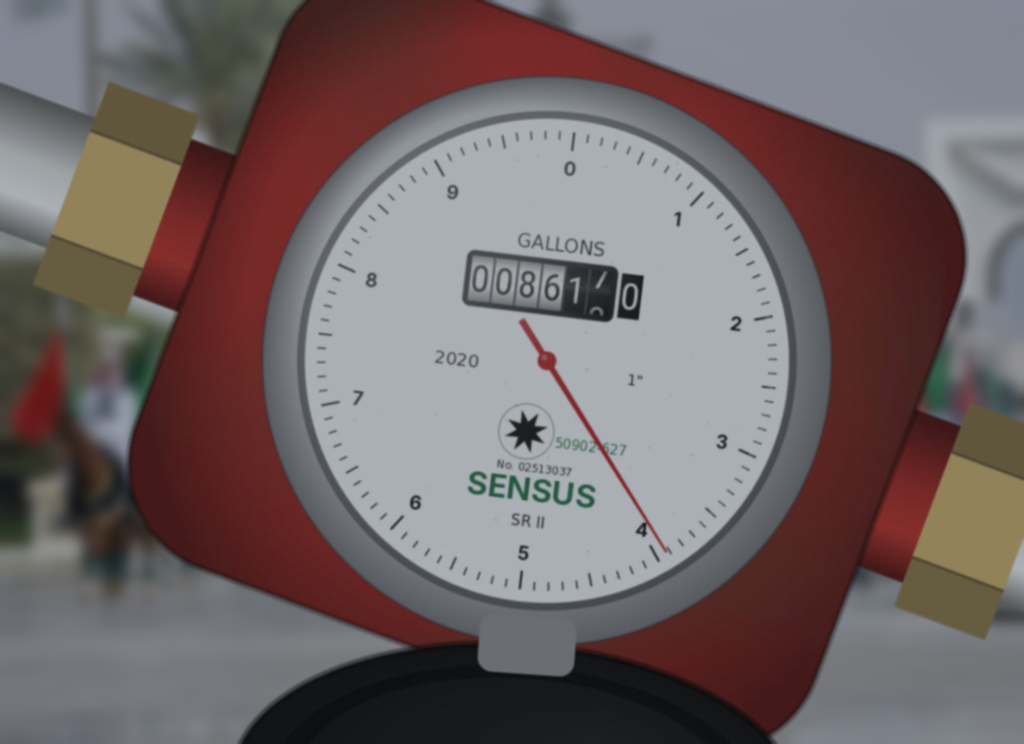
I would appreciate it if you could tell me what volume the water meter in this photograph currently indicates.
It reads 86173.9 gal
